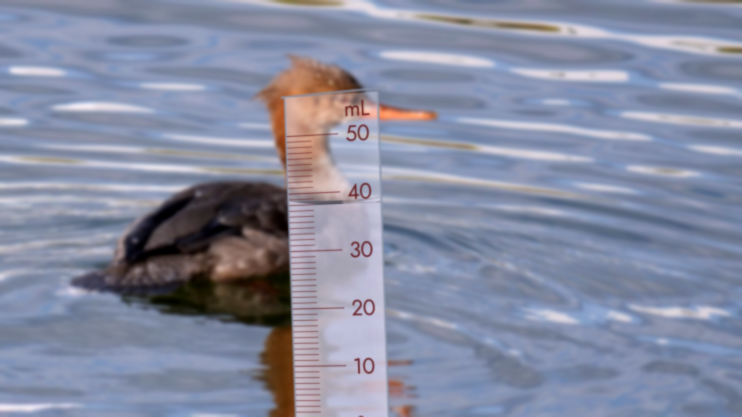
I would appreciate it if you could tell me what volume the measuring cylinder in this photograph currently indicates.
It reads 38 mL
